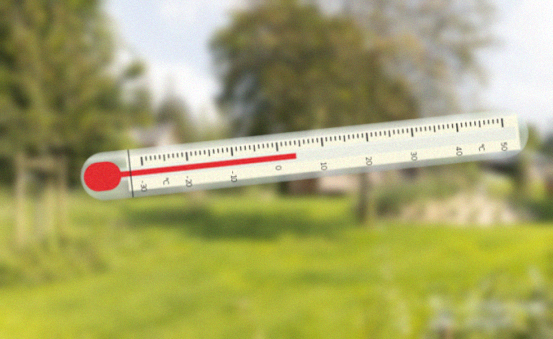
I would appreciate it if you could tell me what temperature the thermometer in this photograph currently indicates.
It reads 4 °C
